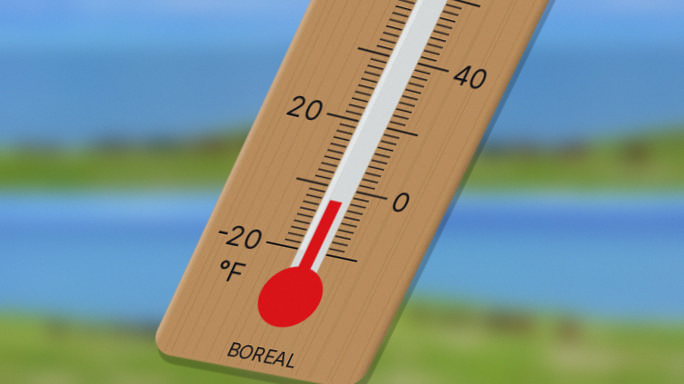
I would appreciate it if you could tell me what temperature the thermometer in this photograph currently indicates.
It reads -4 °F
